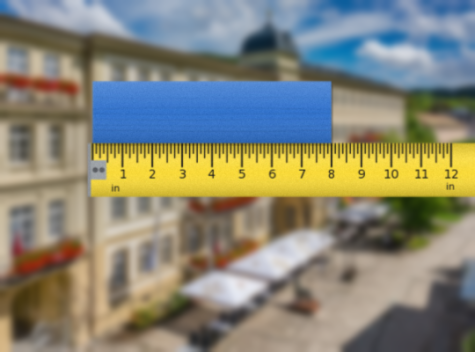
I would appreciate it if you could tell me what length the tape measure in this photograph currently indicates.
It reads 8 in
